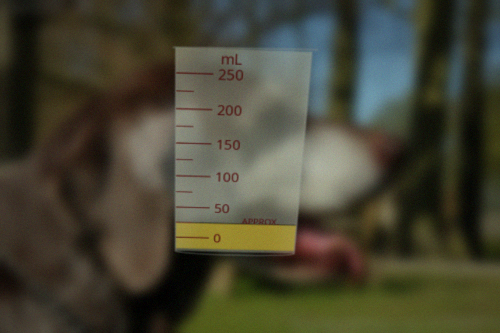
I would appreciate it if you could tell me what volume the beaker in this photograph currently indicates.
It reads 25 mL
